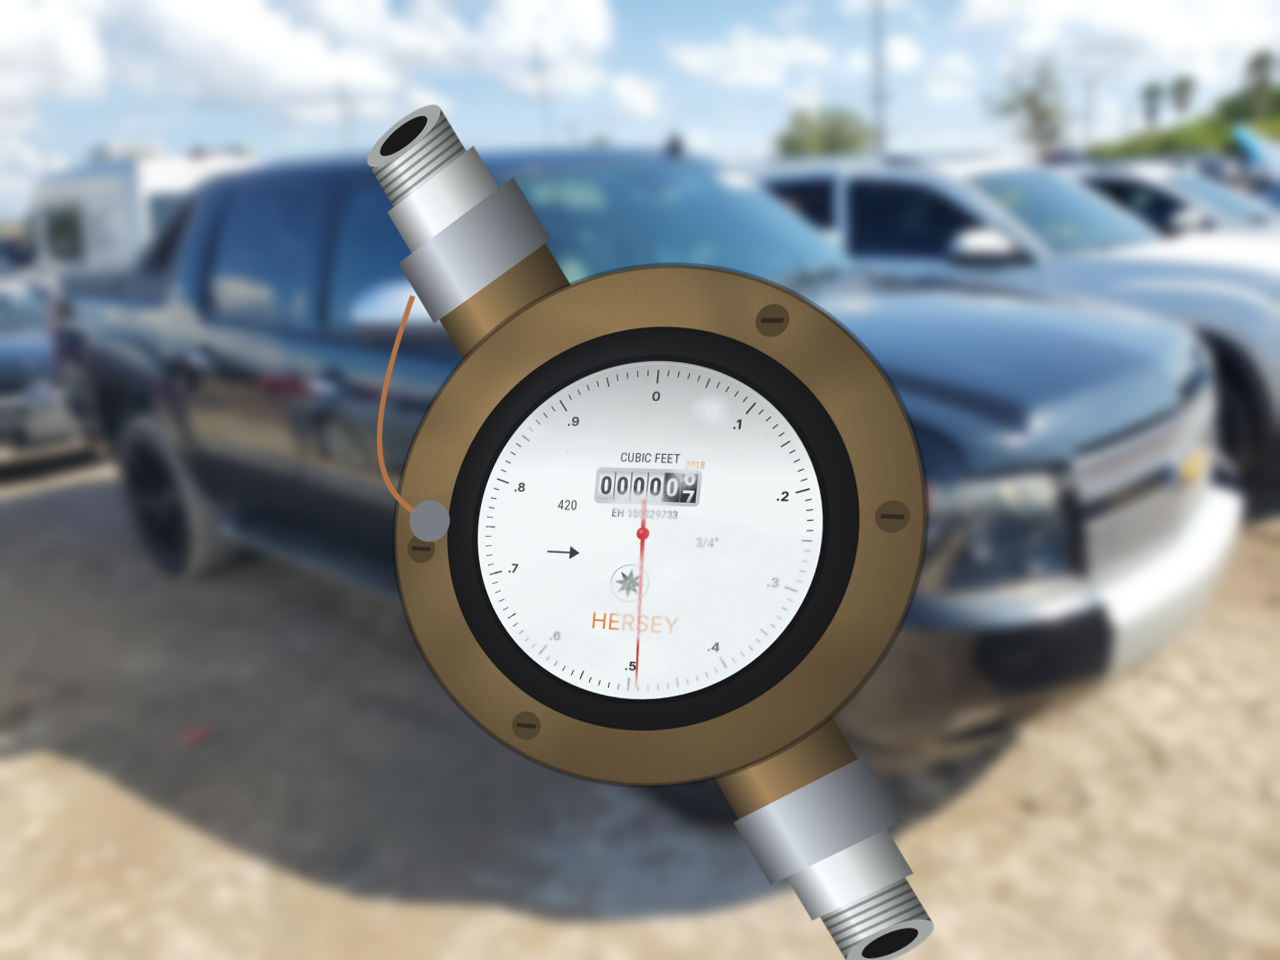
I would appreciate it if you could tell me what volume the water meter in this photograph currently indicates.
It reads 6.49 ft³
